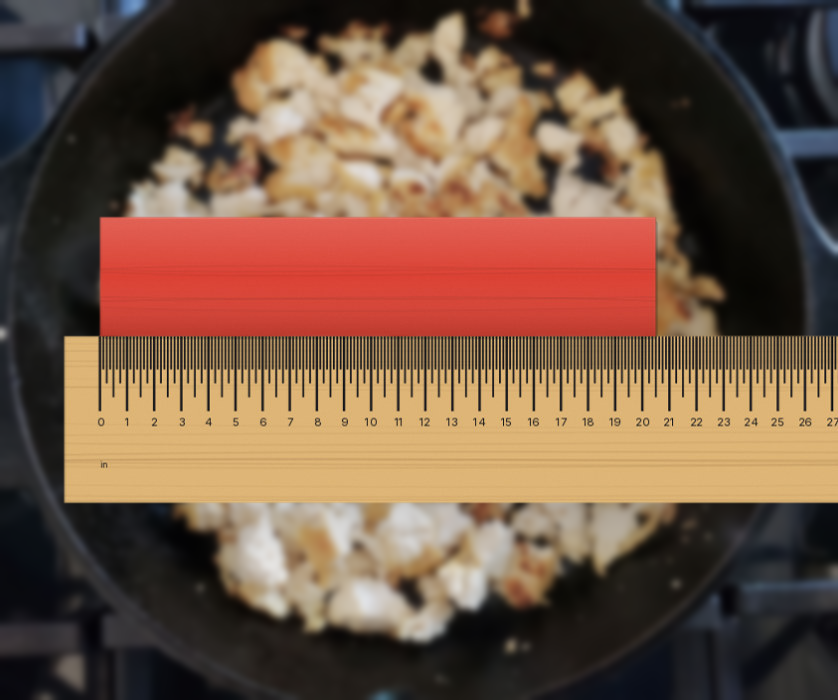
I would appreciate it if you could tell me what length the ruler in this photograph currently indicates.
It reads 20.5 in
